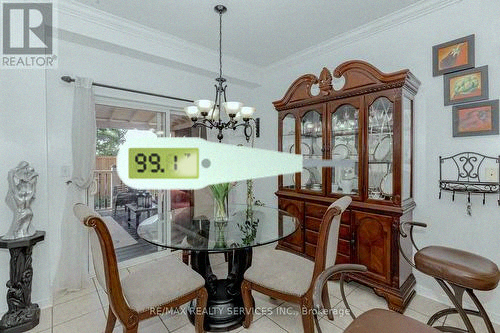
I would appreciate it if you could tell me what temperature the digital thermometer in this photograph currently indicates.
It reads 99.1 °F
